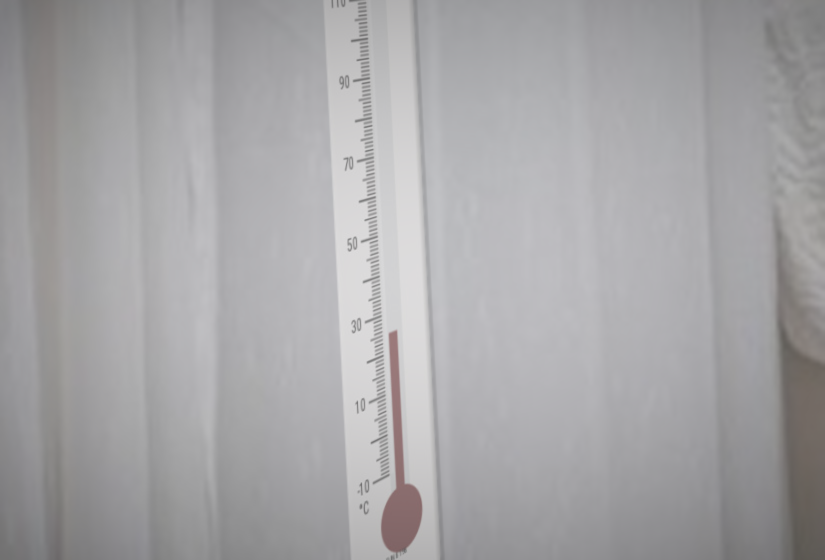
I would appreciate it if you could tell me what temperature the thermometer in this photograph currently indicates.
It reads 25 °C
